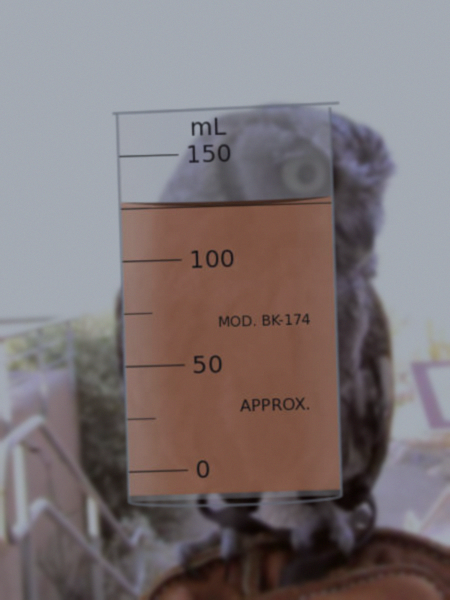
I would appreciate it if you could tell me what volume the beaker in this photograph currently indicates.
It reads 125 mL
